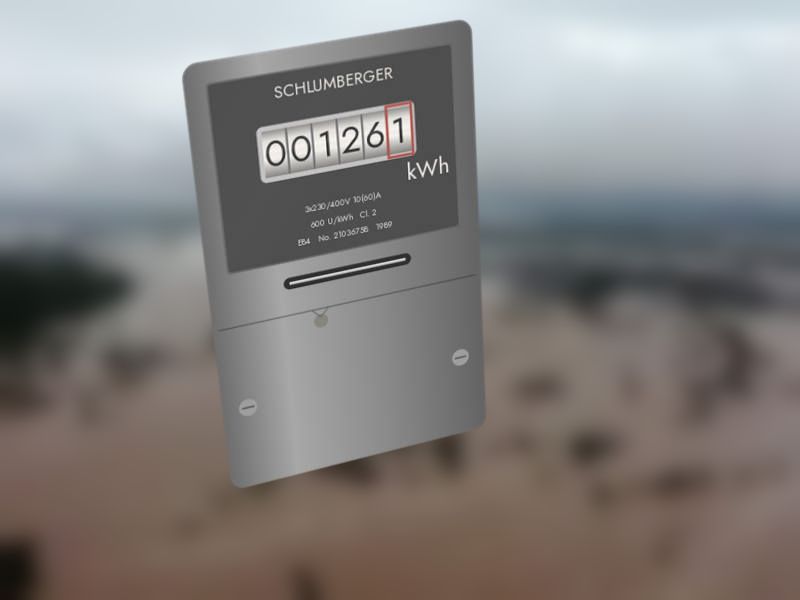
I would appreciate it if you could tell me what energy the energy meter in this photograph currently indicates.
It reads 126.1 kWh
